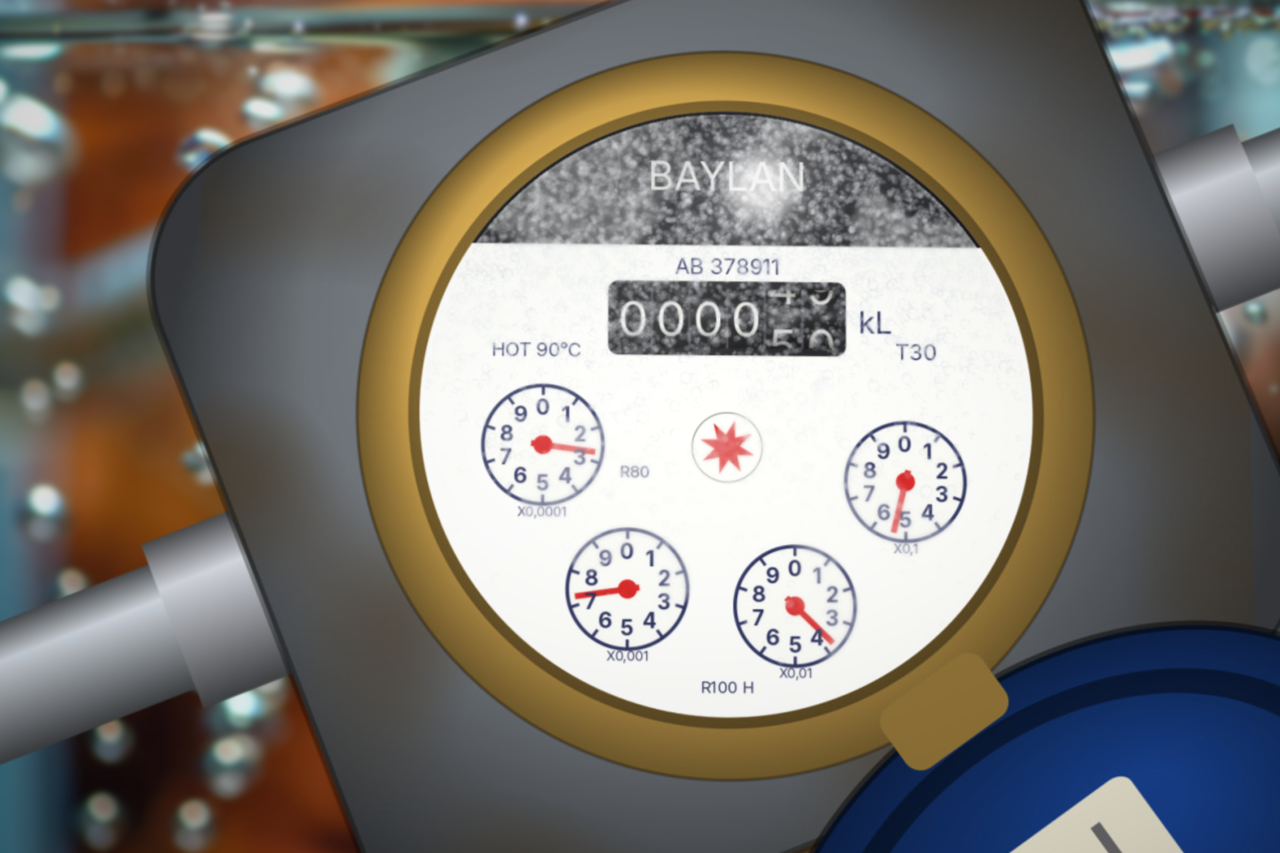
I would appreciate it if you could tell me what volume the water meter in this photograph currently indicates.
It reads 49.5372 kL
